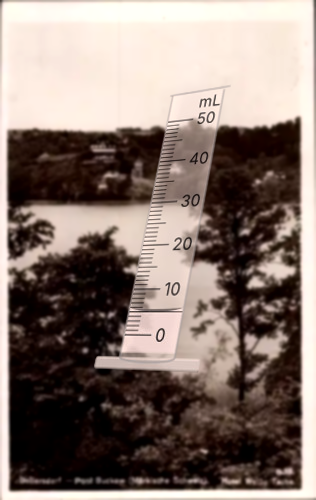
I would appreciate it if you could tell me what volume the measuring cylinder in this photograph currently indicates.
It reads 5 mL
